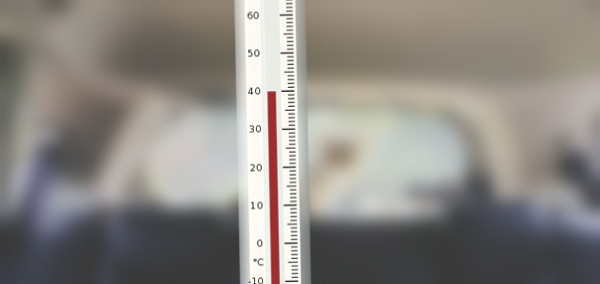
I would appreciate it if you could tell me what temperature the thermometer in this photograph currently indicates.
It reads 40 °C
